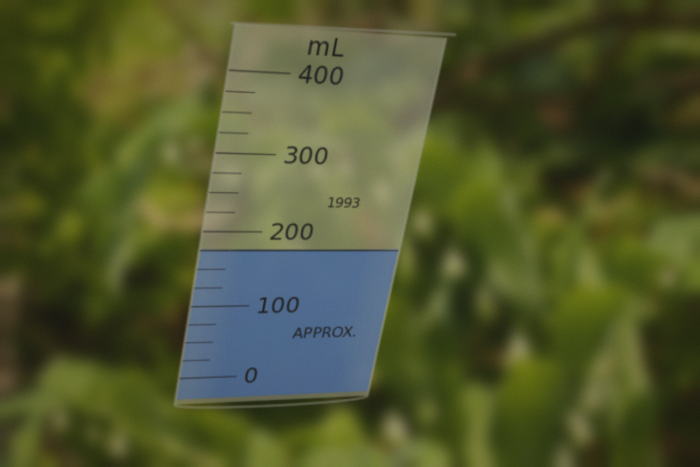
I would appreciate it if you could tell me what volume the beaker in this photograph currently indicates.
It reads 175 mL
